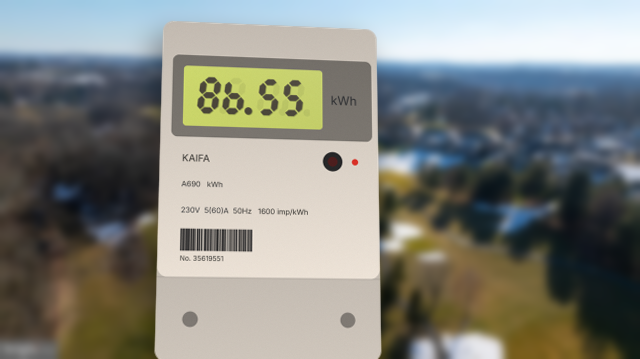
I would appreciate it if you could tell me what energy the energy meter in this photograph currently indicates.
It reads 86.55 kWh
